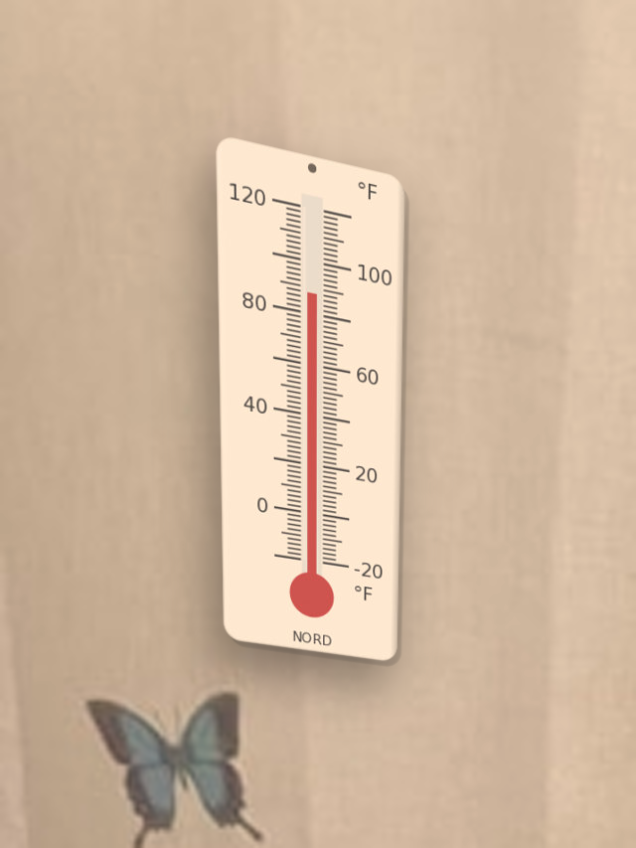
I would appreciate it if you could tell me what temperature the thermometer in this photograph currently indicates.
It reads 88 °F
